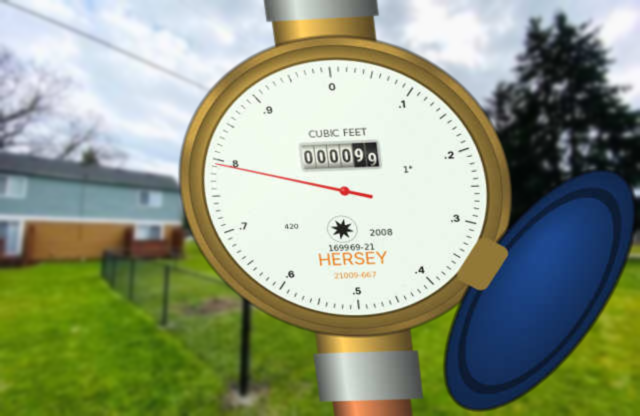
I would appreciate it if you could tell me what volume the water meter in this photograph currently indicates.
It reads 98.79 ft³
